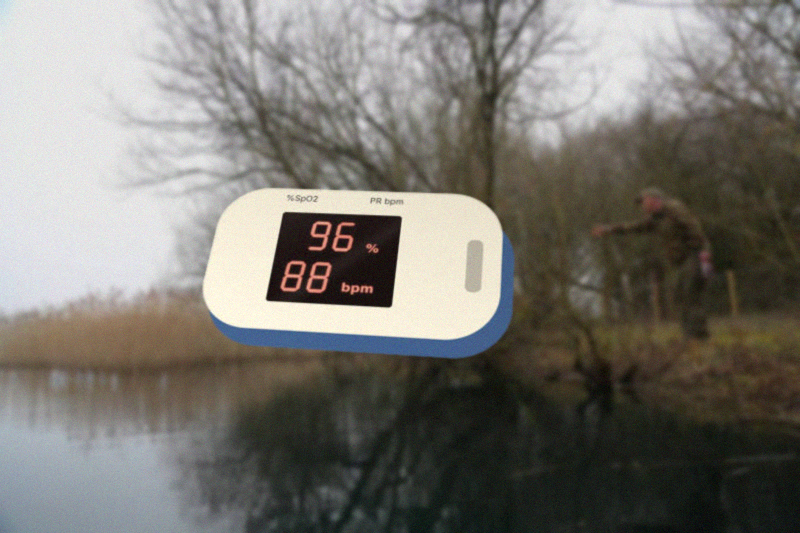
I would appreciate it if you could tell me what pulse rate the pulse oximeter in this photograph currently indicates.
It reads 88 bpm
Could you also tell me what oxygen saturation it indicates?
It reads 96 %
